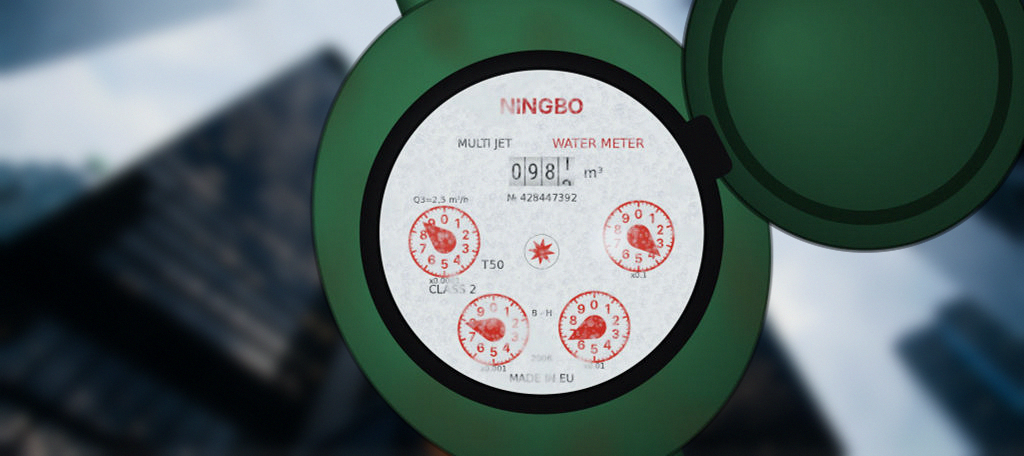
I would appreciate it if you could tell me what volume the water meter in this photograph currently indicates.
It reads 981.3678 m³
